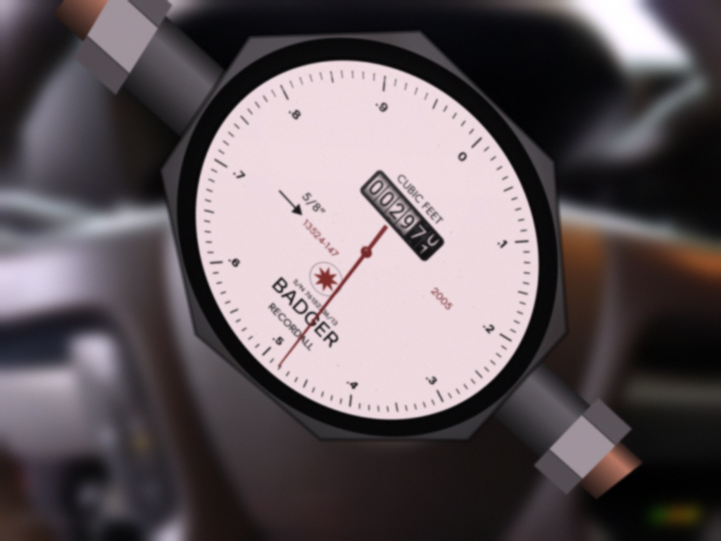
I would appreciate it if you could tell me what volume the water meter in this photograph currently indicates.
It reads 2970.48 ft³
